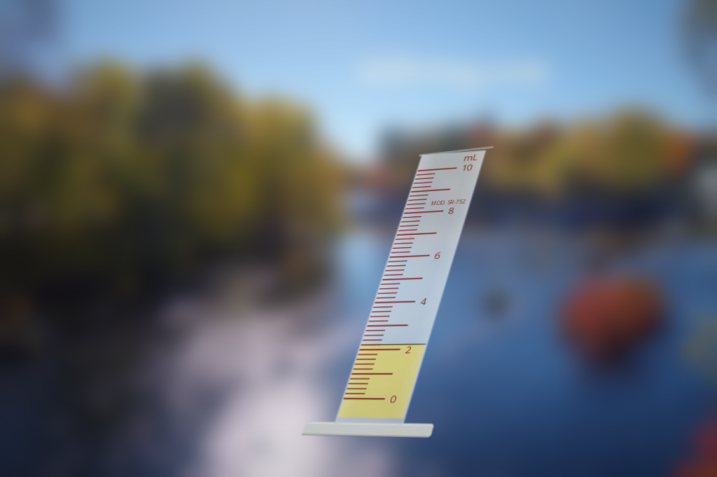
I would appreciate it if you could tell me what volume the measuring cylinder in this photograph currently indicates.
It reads 2.2 mL
